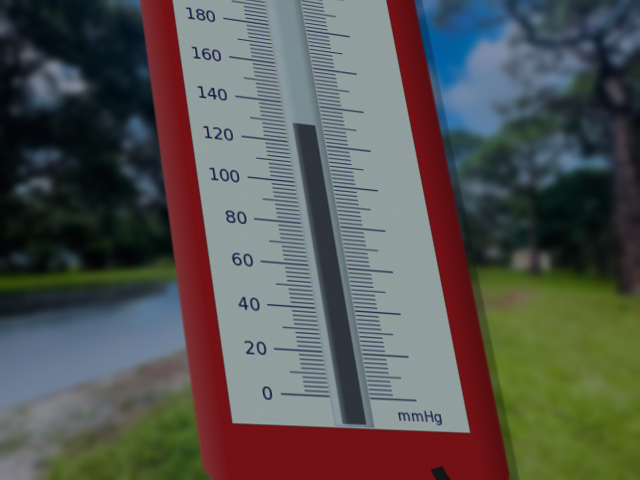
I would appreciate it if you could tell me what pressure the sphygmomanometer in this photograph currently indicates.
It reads 130 mmHg
